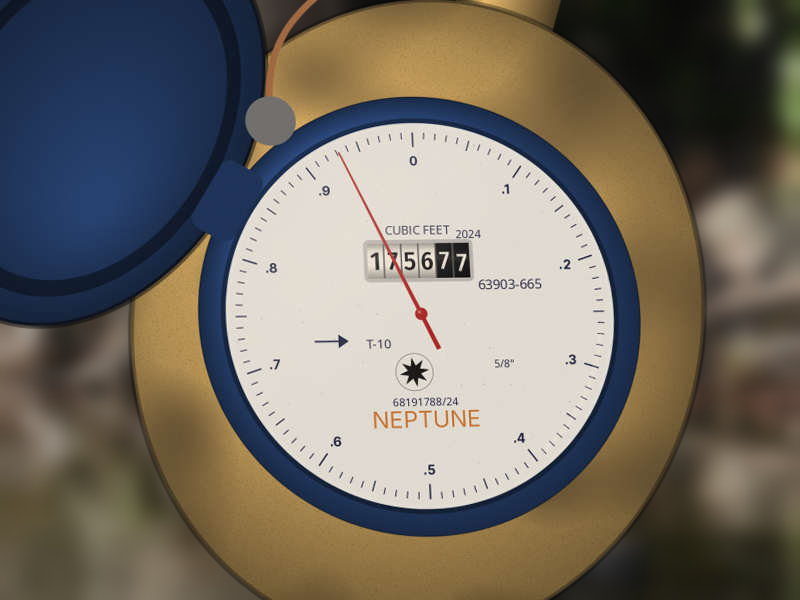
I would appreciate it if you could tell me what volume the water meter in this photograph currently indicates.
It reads 175676.93 ft³
